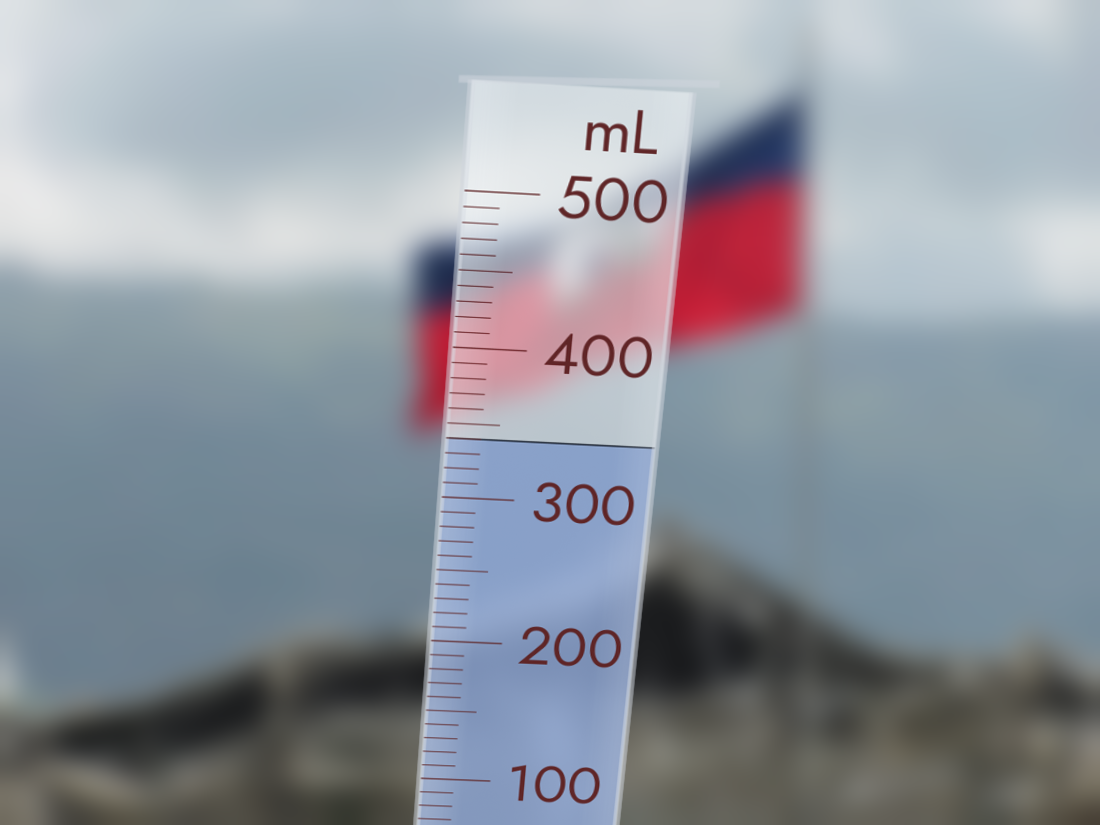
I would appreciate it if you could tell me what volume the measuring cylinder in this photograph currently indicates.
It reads 340 mL
